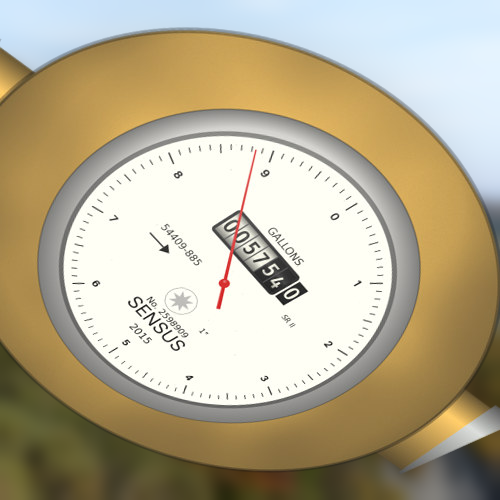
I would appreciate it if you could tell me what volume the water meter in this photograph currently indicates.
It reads 57538.8 gal
